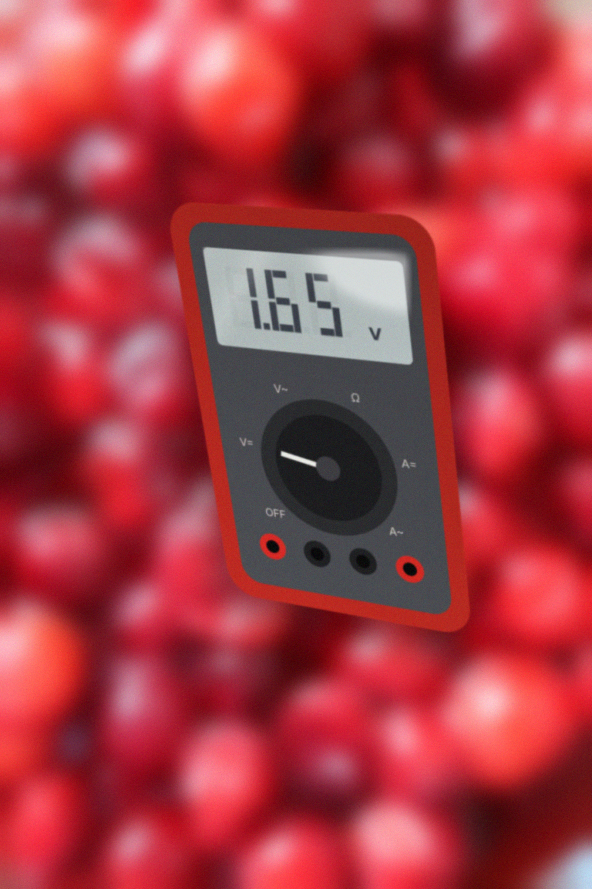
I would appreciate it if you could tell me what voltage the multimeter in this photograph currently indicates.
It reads 1.65 V
